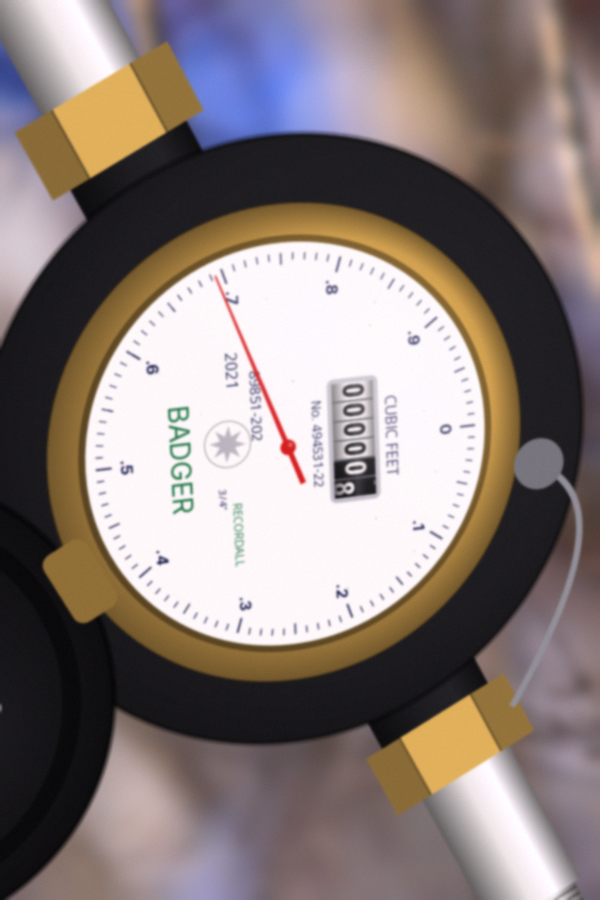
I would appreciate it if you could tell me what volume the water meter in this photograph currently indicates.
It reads 7.69 ft³
